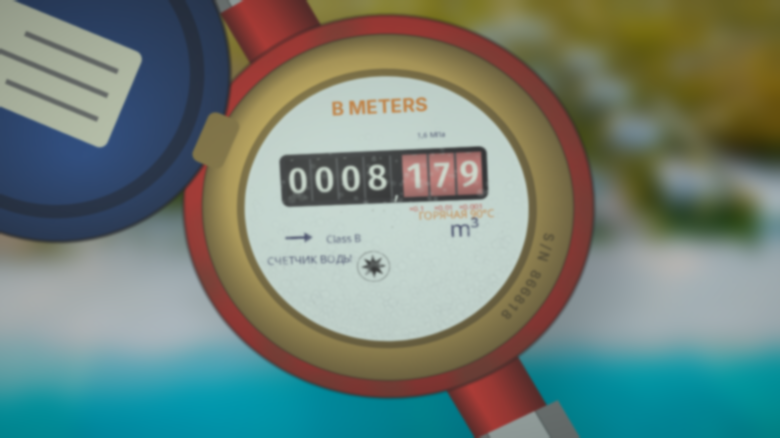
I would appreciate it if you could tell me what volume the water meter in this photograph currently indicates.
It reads 8.179 m³
